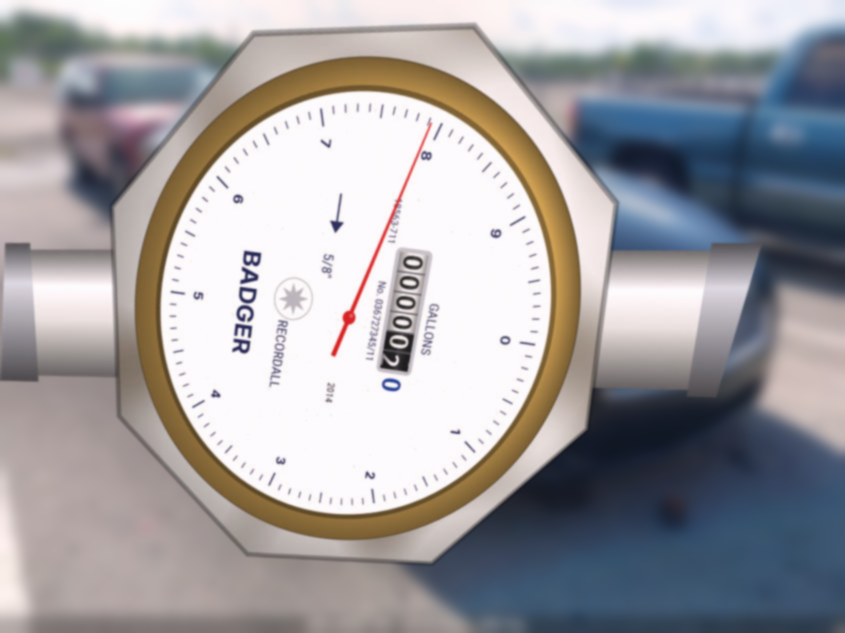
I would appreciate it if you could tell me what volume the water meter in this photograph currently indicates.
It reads 17.9 gal
